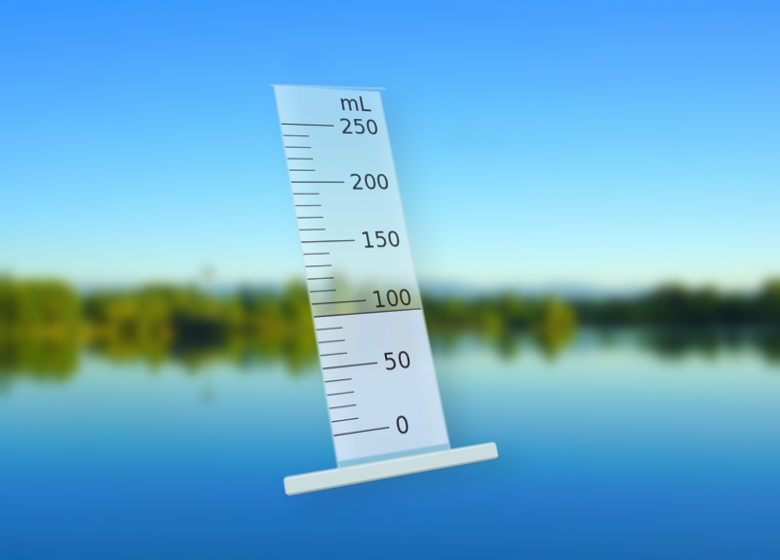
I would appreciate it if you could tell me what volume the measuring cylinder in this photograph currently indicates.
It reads 90 mL
